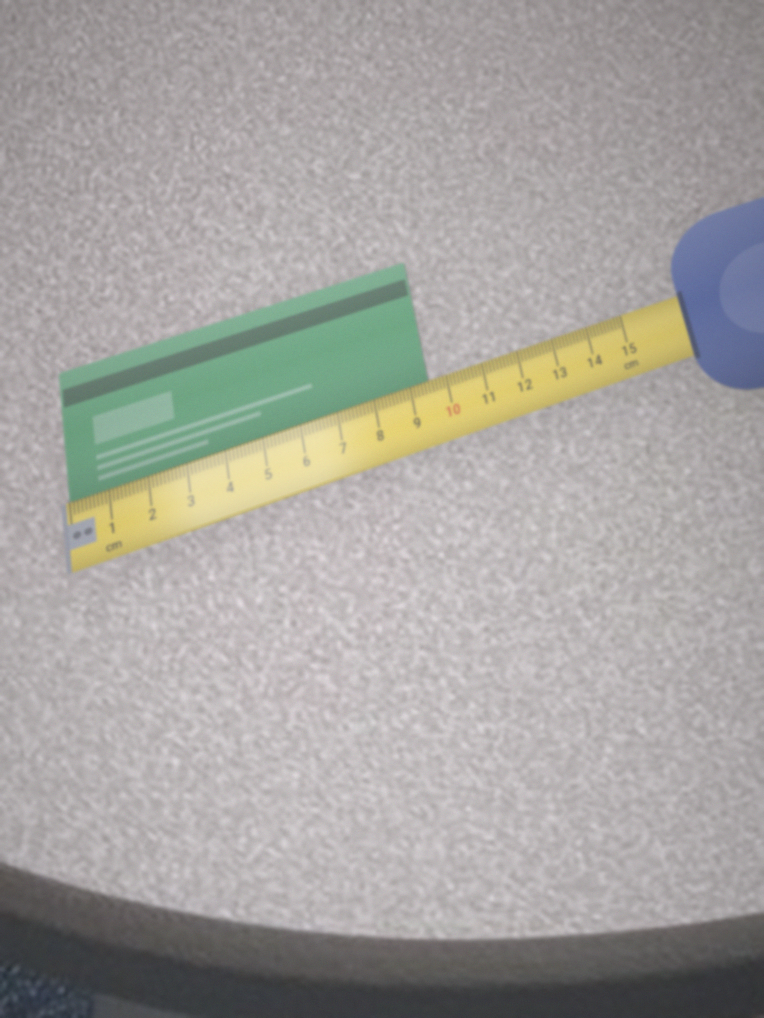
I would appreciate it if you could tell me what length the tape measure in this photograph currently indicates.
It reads 9.5 cm
